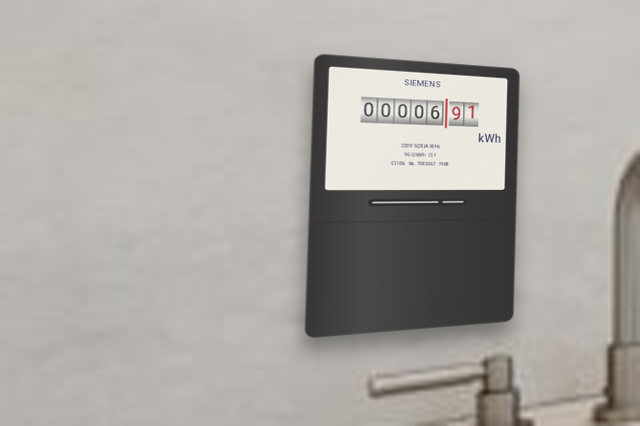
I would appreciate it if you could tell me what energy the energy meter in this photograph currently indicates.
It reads 6.91 kWh
